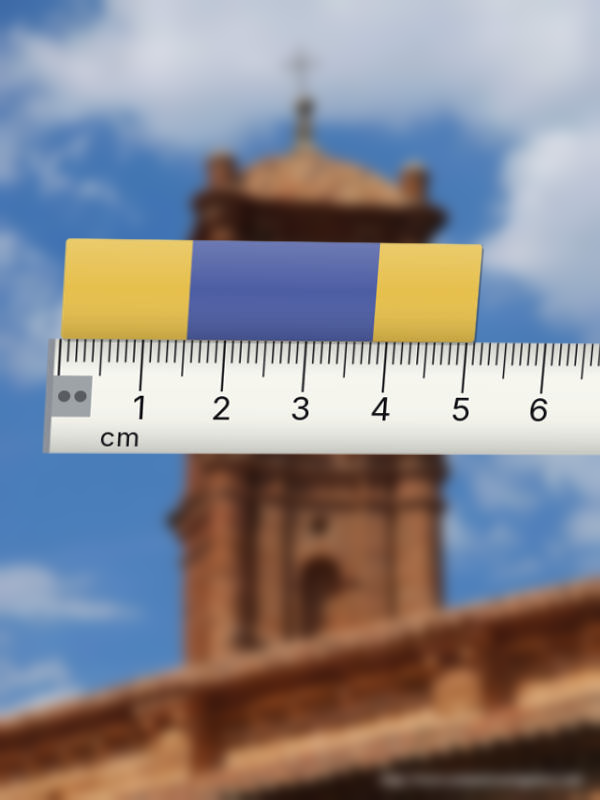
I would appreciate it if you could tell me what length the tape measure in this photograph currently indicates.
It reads 5.1 cm
